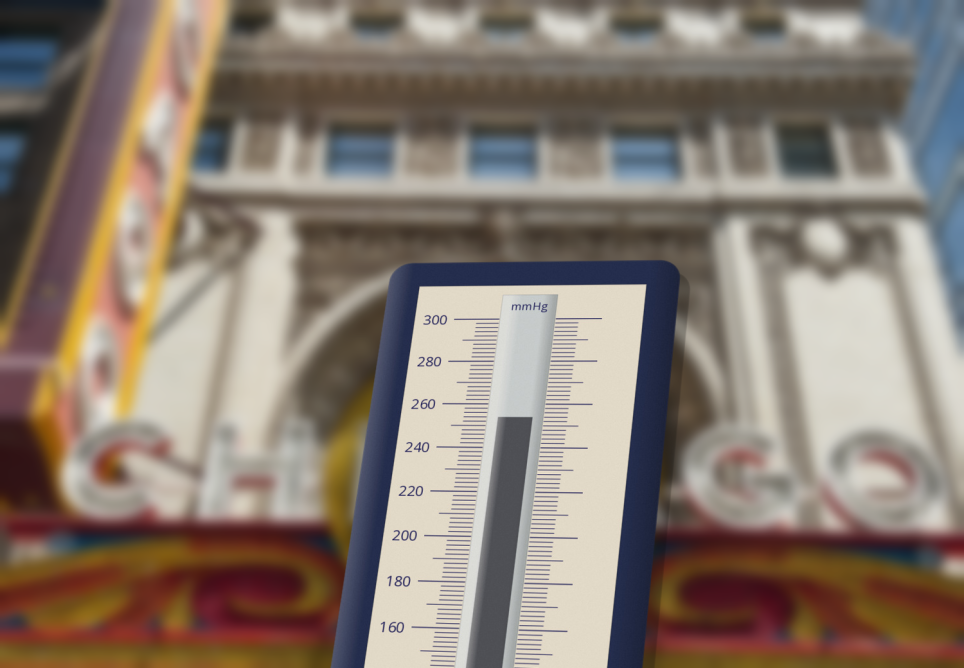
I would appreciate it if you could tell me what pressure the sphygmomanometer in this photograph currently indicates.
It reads 254 mmHg
